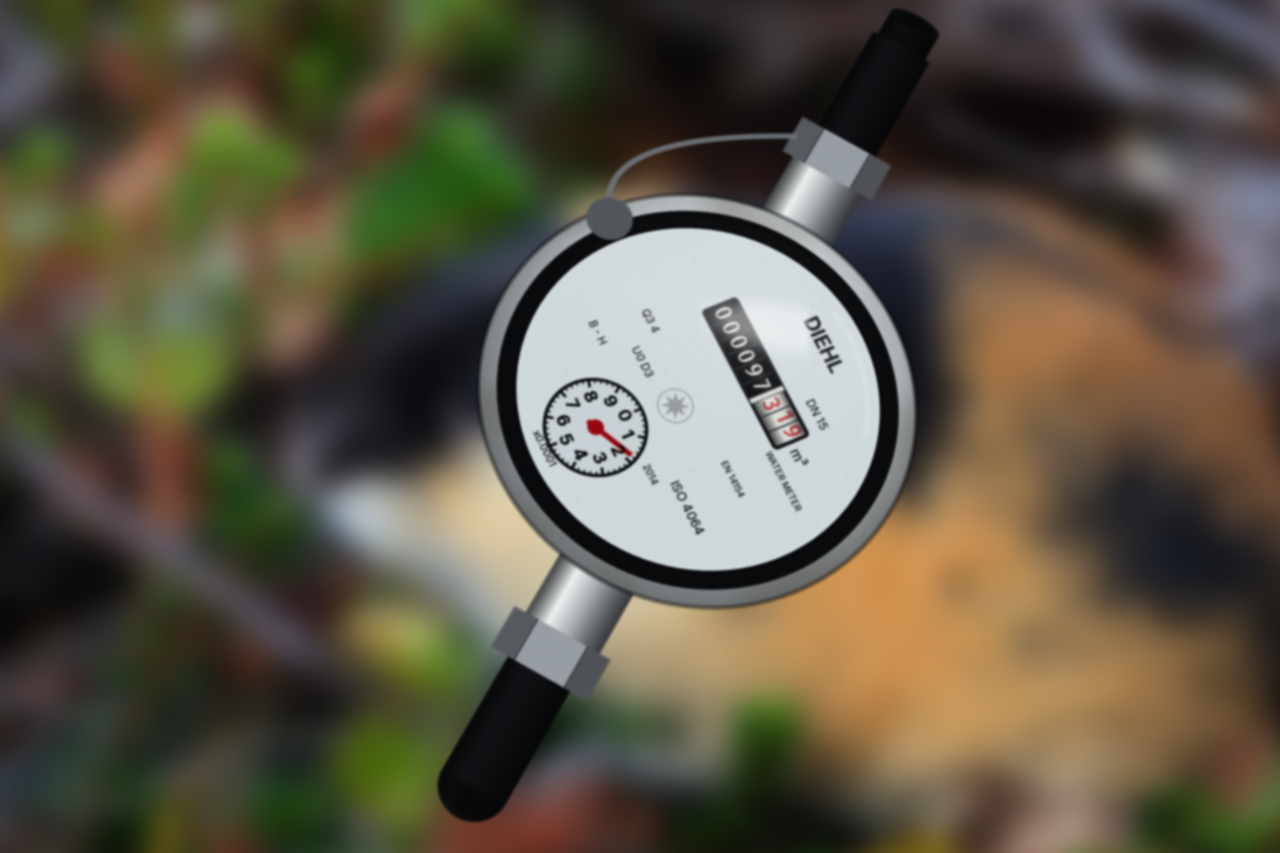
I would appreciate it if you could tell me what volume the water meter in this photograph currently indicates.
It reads 97.3191 m³
